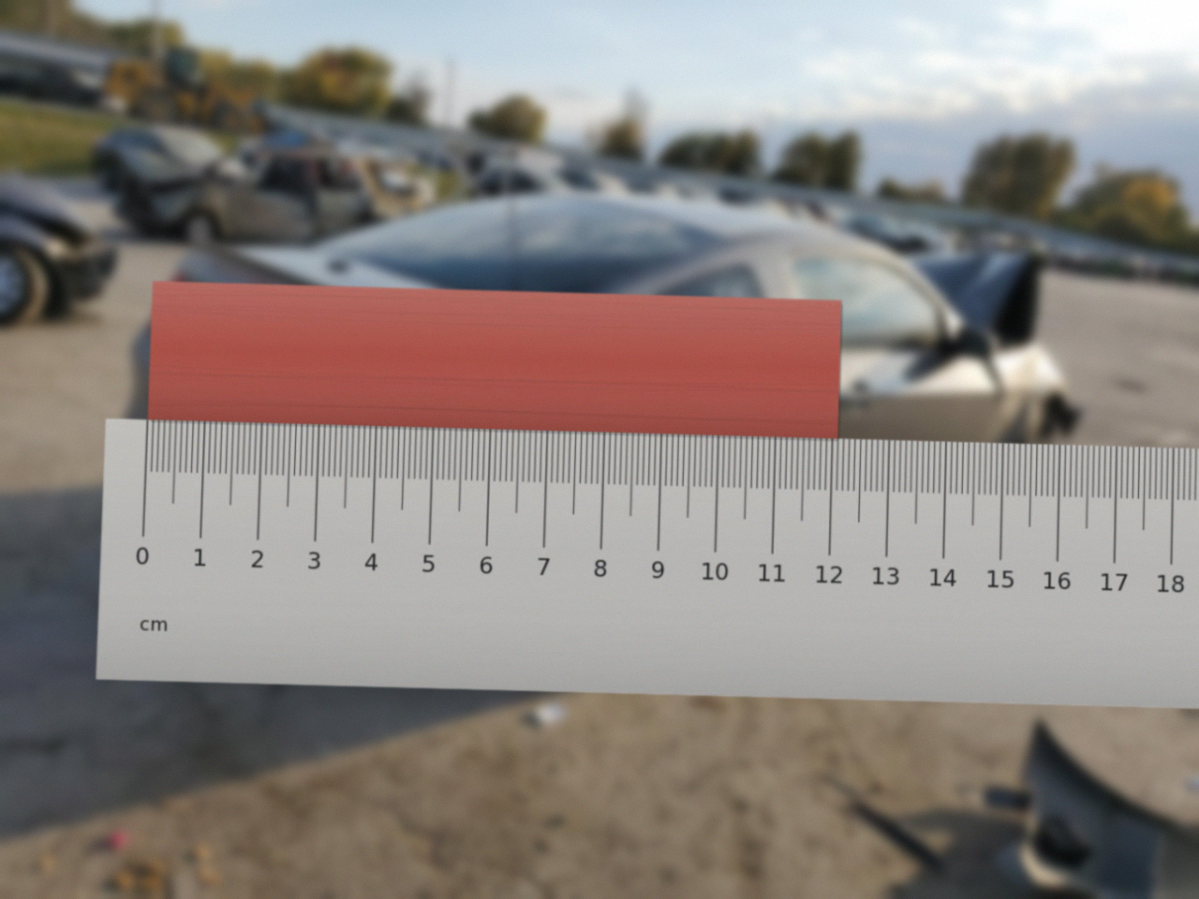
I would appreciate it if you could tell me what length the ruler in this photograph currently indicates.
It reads 12.1 cm
